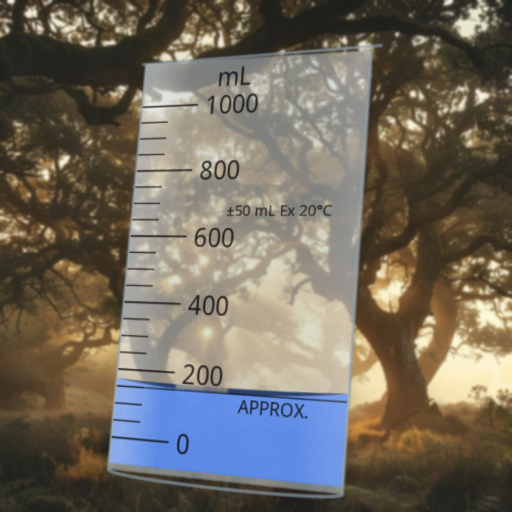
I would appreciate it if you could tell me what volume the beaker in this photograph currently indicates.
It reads 150 mL
